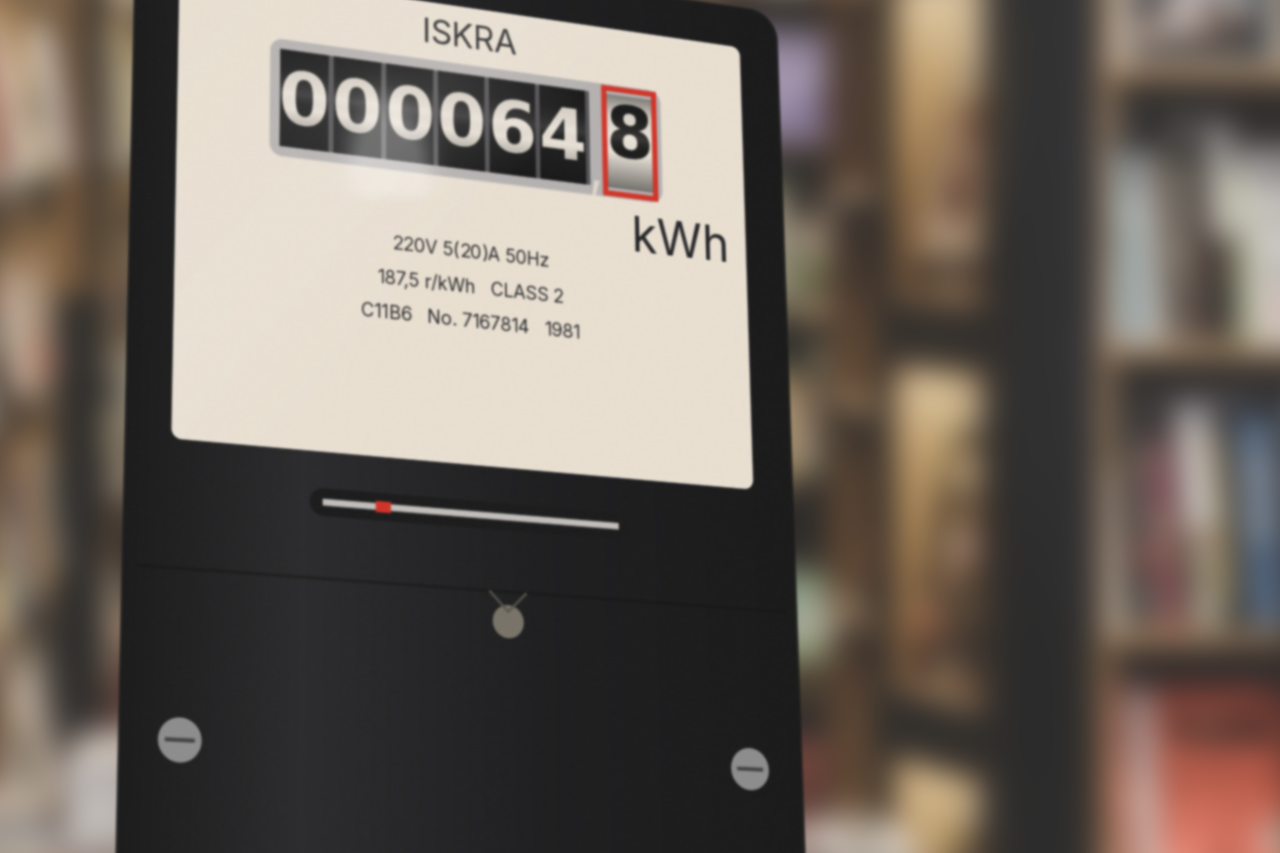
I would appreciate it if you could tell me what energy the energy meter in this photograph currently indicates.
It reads 64.8 kWh
